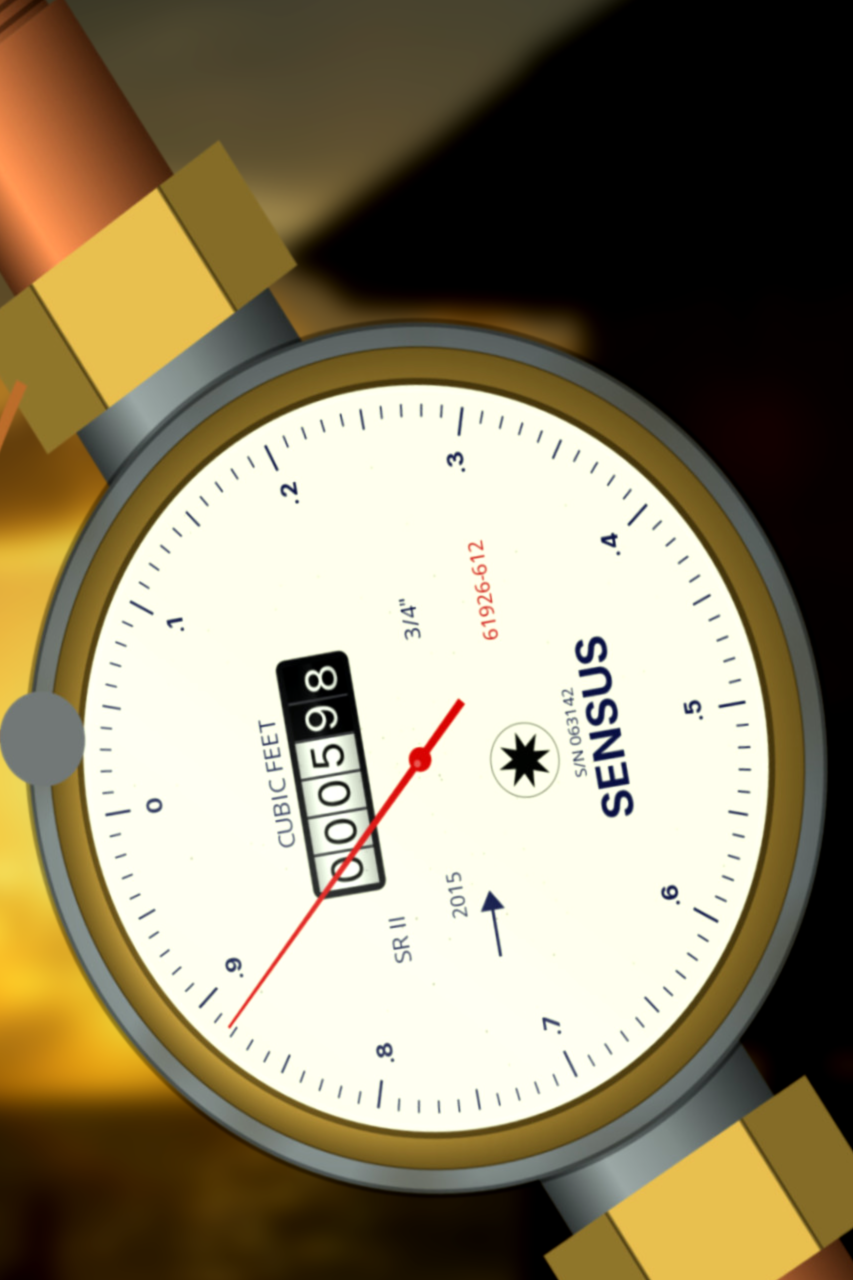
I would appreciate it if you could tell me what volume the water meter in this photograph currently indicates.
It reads 597.88 ft³
